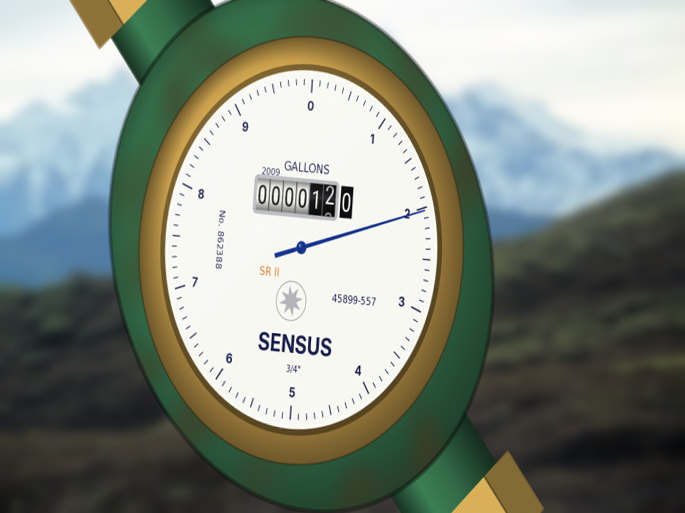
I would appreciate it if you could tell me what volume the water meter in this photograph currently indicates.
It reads 122.0 gal
